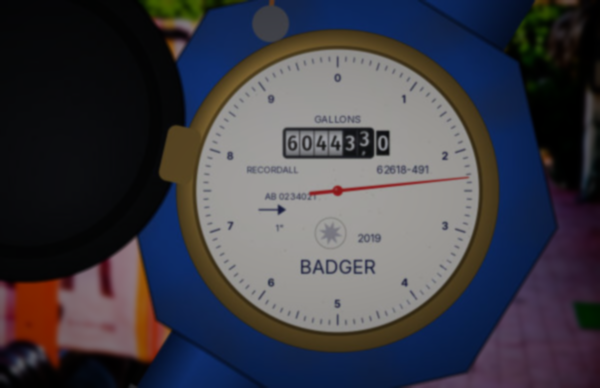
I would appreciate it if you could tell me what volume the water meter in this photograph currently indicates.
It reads 6044332.3 gal
